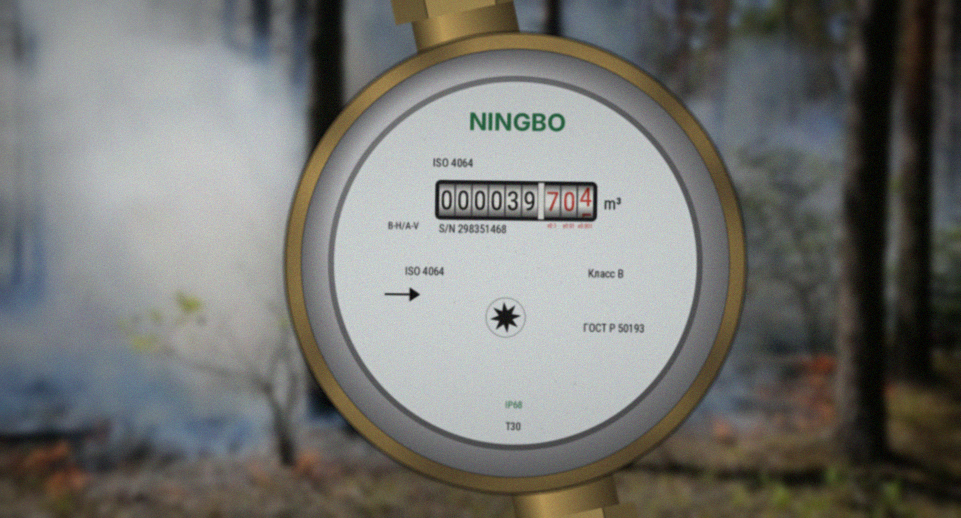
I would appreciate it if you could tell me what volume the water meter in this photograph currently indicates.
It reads 39.704 m³
